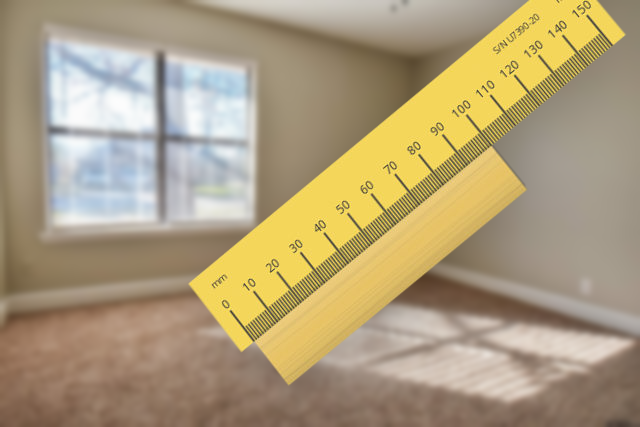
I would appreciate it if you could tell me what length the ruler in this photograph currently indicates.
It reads 100 mm
